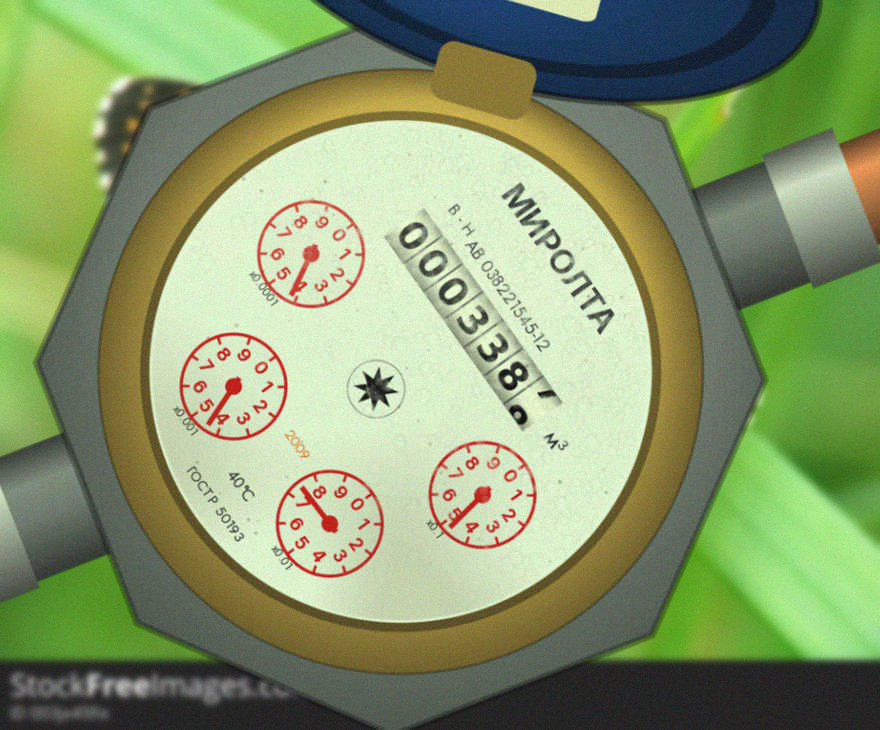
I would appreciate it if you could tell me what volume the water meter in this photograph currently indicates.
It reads 3387.4744 m³
